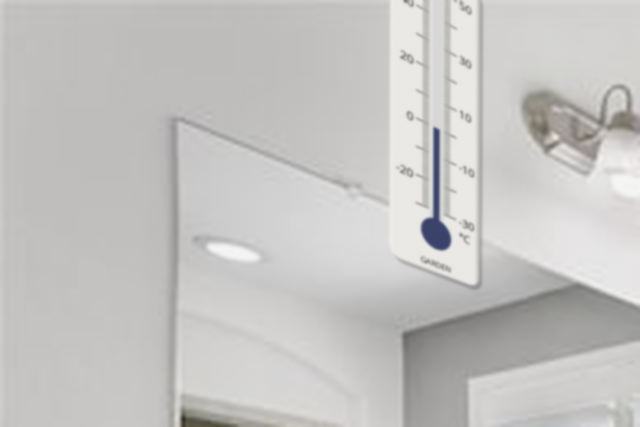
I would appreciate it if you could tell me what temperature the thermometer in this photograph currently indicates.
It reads 0 °C
